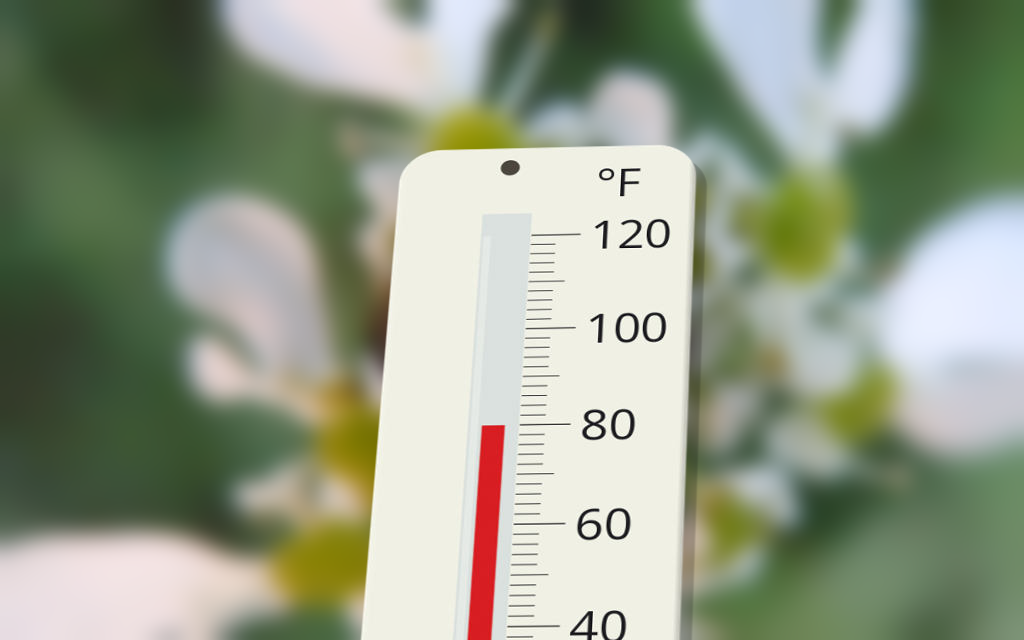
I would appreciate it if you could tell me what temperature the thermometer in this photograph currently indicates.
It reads 80 °F
